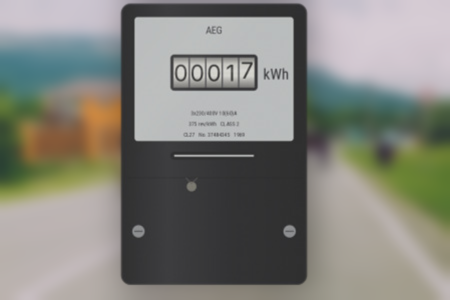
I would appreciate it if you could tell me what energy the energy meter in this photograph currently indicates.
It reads 17 kWh
